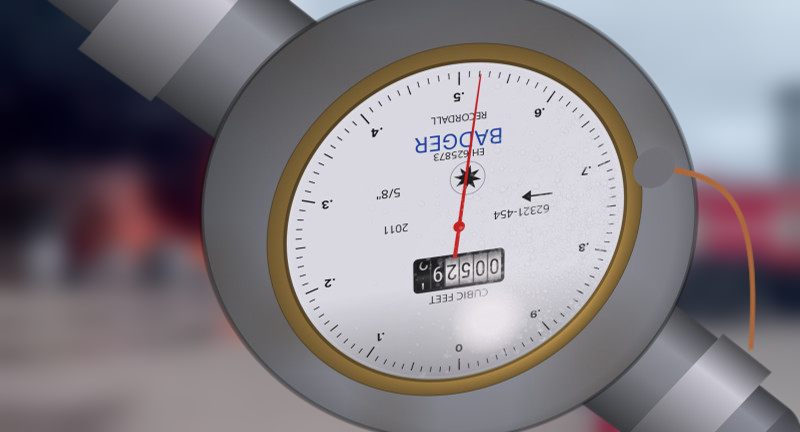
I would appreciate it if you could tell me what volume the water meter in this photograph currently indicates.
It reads 5291.52 ft³
